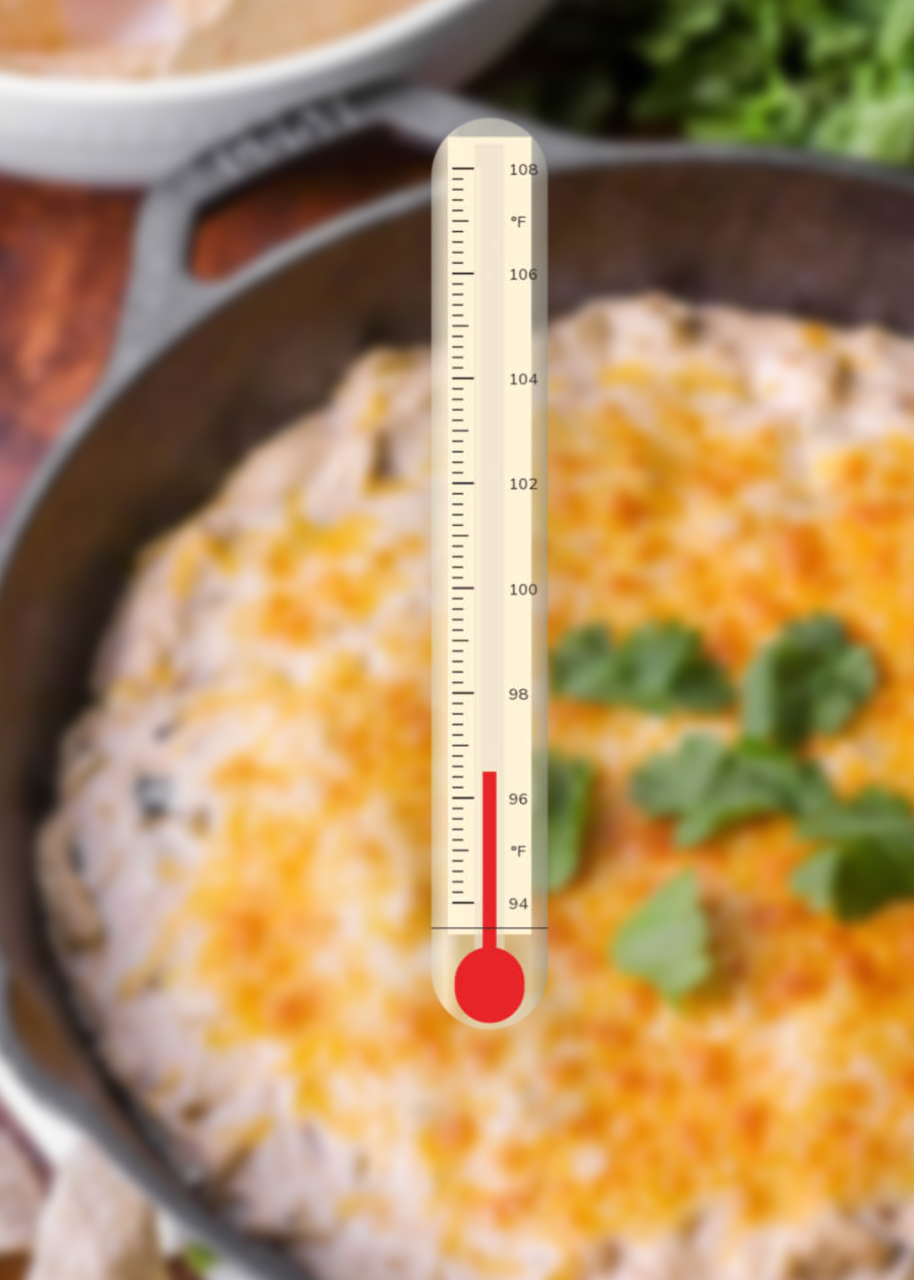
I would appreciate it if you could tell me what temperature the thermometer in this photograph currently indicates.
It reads 96.5 °F
